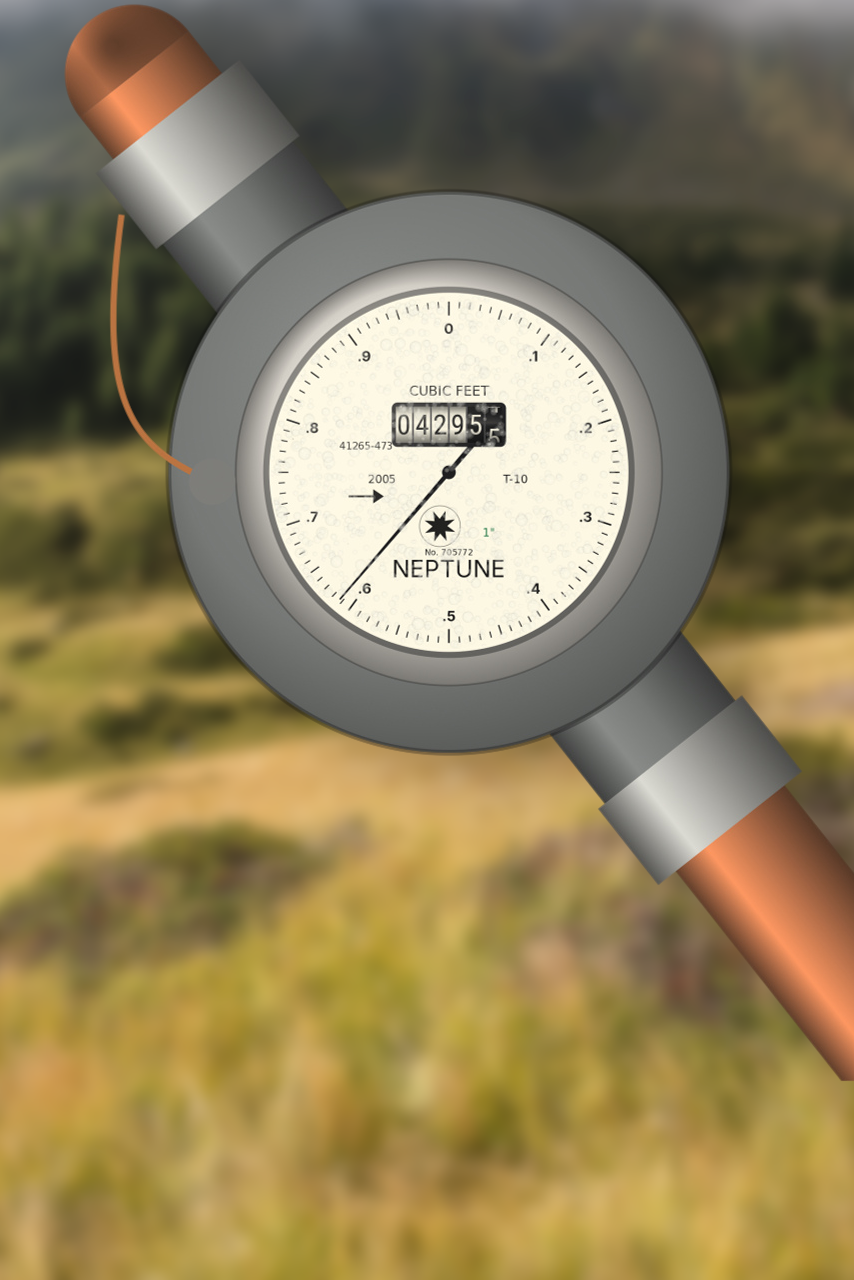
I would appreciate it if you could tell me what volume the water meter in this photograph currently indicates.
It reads 42954.61 ft³
